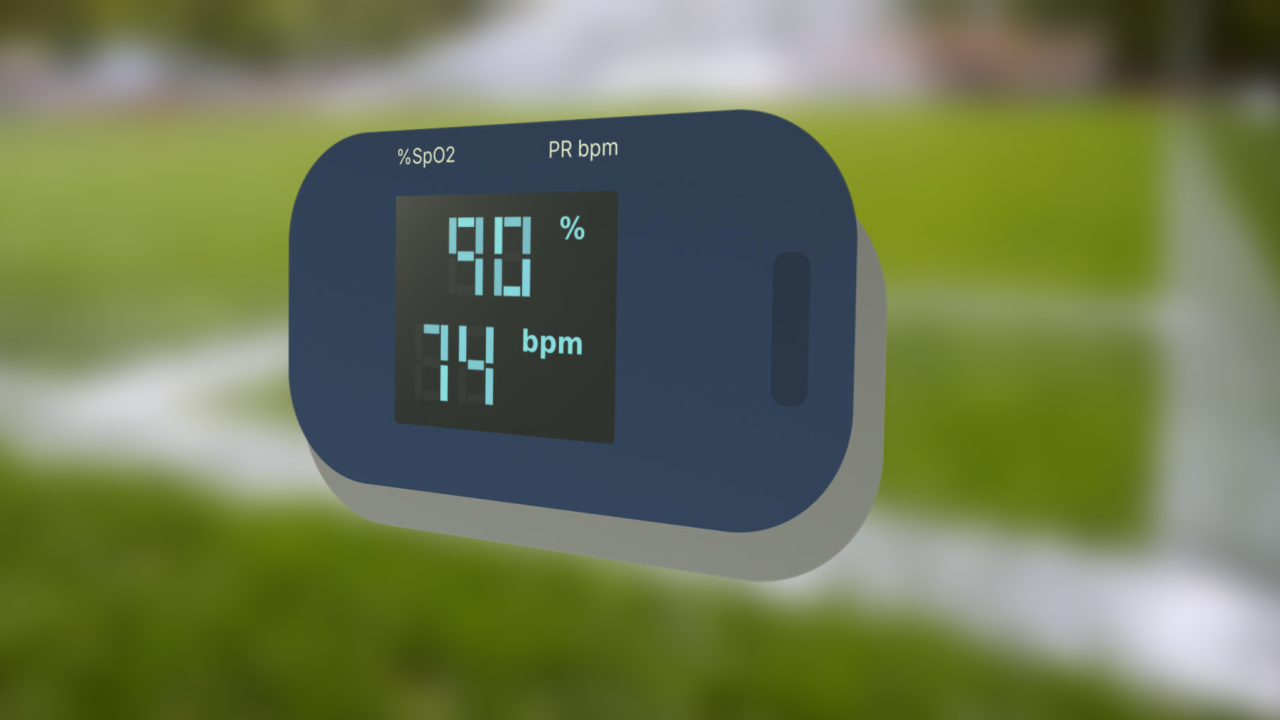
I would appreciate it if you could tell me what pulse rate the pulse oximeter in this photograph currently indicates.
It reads 74 bpm
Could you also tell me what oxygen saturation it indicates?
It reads 90 %
